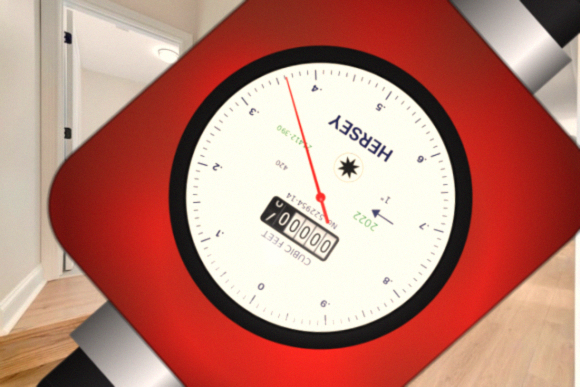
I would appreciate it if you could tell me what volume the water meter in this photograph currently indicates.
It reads 7.36 ft³
